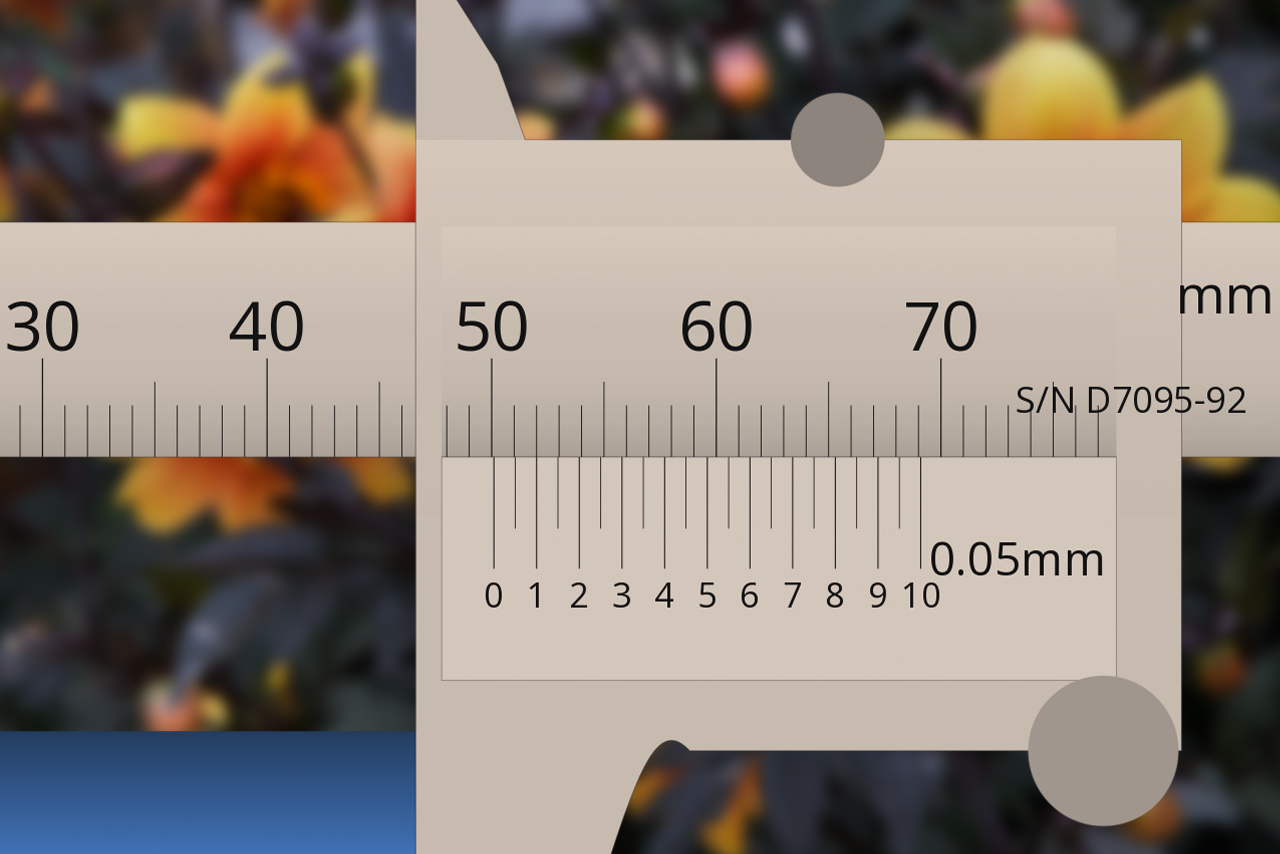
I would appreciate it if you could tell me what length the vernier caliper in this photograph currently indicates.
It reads 50.1 mm
